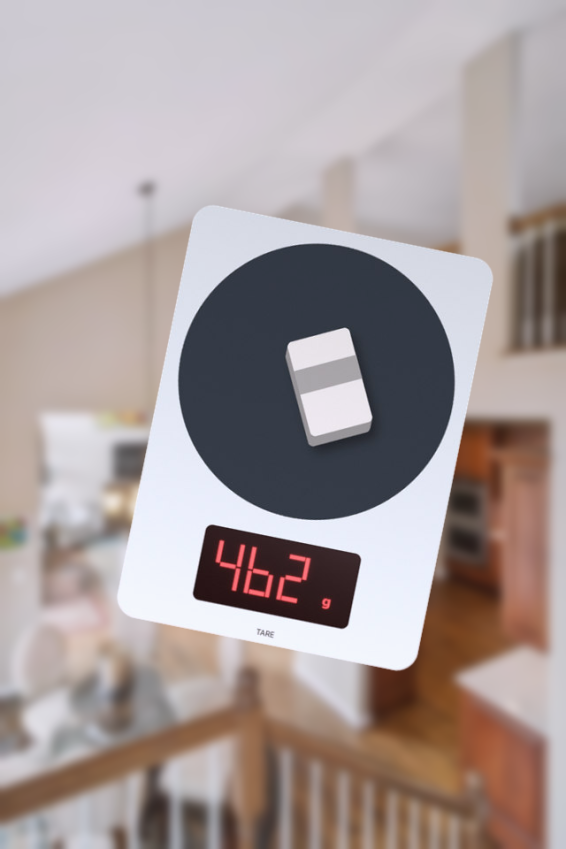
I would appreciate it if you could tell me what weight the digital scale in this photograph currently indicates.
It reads 462 g
